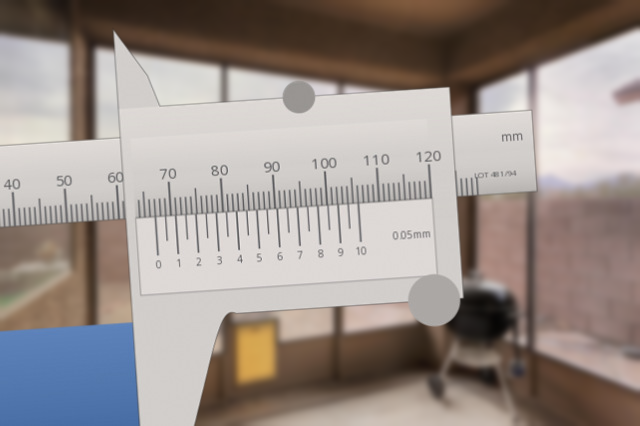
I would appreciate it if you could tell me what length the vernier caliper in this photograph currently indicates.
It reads 67.0 mm
